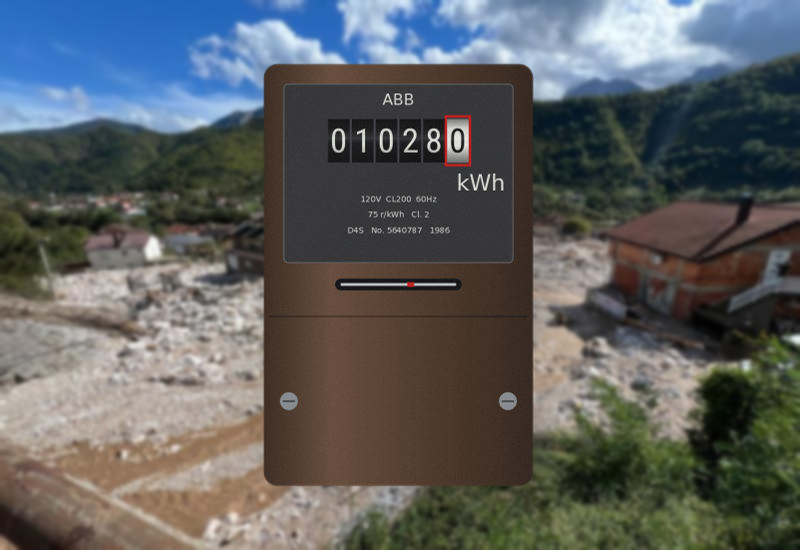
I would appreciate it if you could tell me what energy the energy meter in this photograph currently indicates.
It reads 1028.0 kWh
